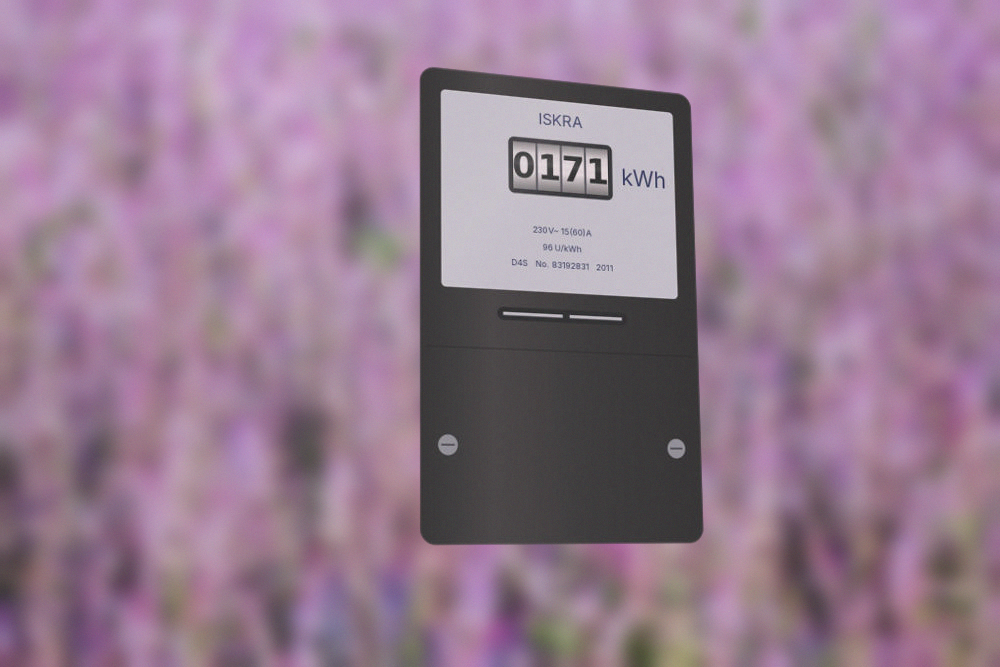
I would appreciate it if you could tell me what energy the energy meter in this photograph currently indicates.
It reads 171 kWh
